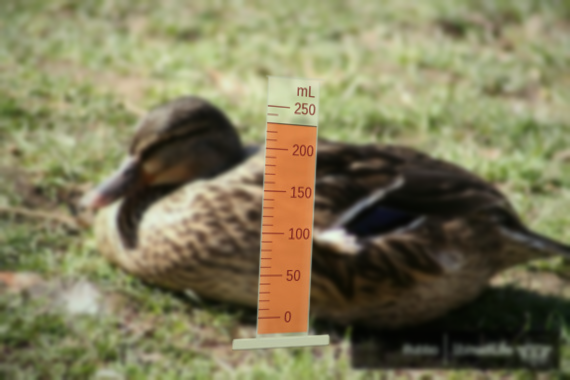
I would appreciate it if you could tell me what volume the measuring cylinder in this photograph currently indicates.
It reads 230 mL
